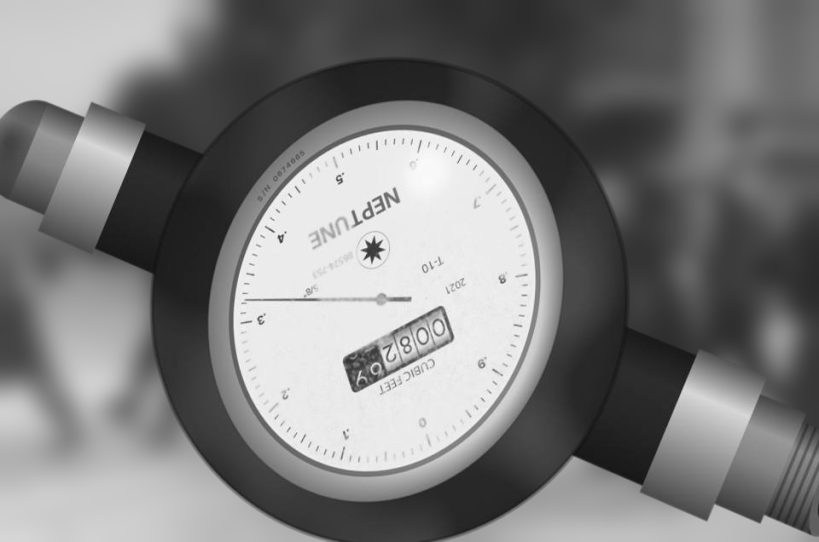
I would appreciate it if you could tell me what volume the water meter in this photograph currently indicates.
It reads 8269.32 ft³
